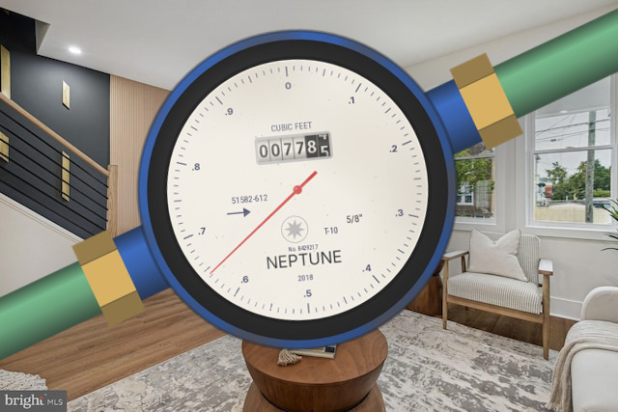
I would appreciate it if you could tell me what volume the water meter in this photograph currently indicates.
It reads 7784.64 ft³
